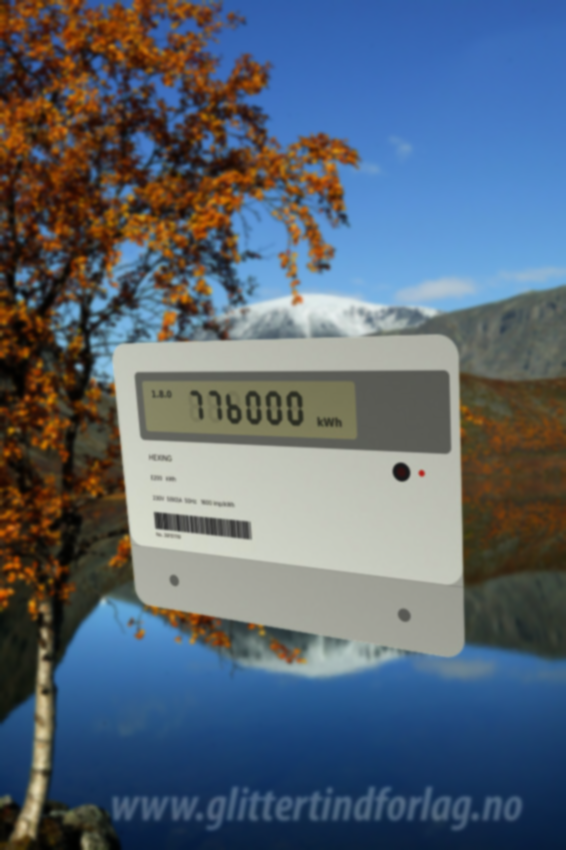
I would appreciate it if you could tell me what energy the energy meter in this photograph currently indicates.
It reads 776000 kWh
